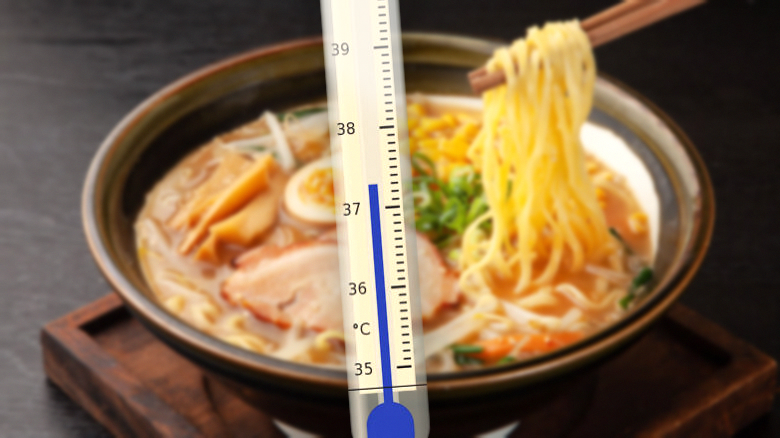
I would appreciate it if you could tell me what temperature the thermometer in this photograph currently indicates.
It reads 37.3 °C
